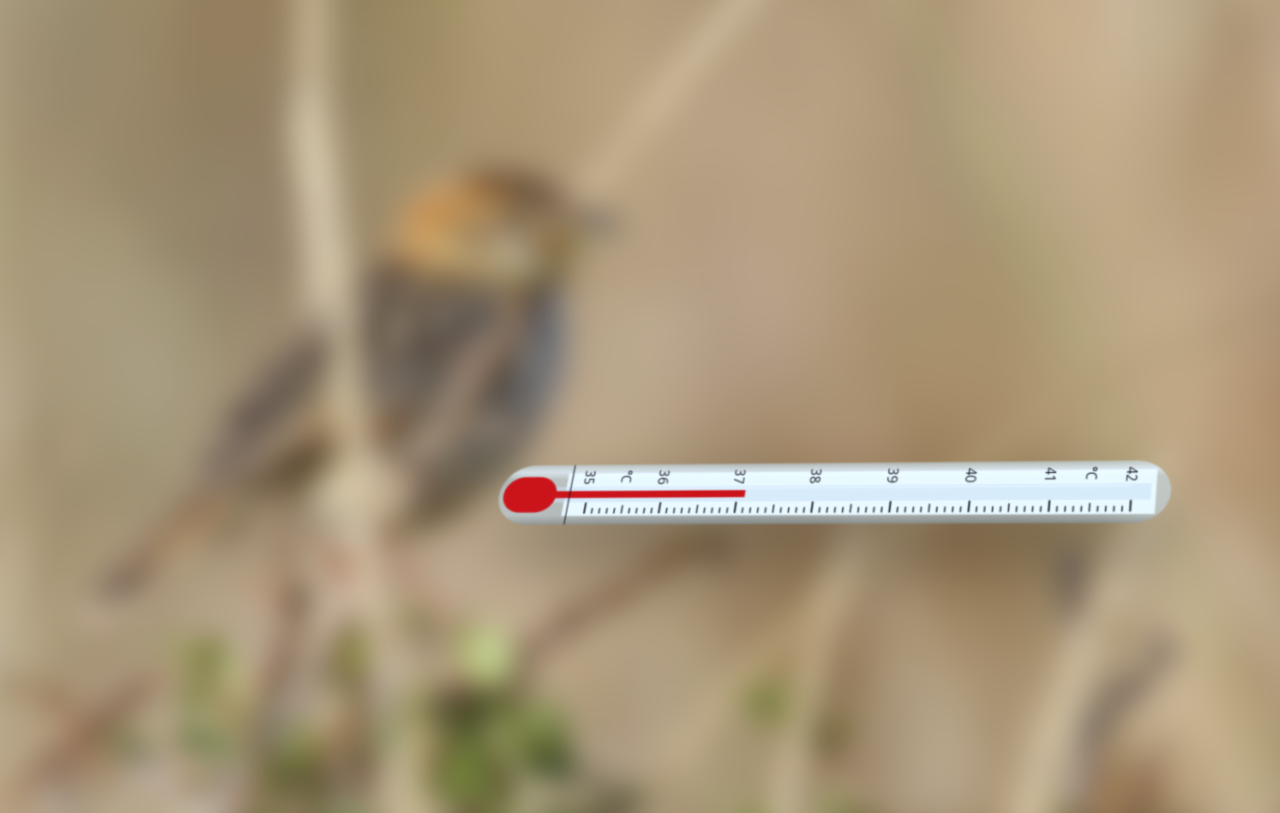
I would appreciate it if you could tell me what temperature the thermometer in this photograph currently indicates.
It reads 37.1 °C
